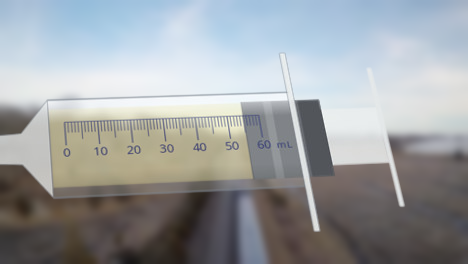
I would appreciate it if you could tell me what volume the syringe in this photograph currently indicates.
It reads 55 mL
